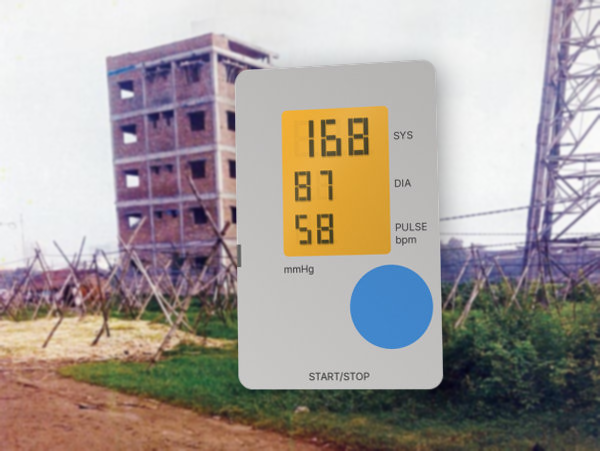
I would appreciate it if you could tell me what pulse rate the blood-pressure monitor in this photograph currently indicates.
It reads 58 bpm
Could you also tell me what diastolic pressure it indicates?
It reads 87 mmHg
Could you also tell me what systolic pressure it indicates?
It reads 168 mmHg
